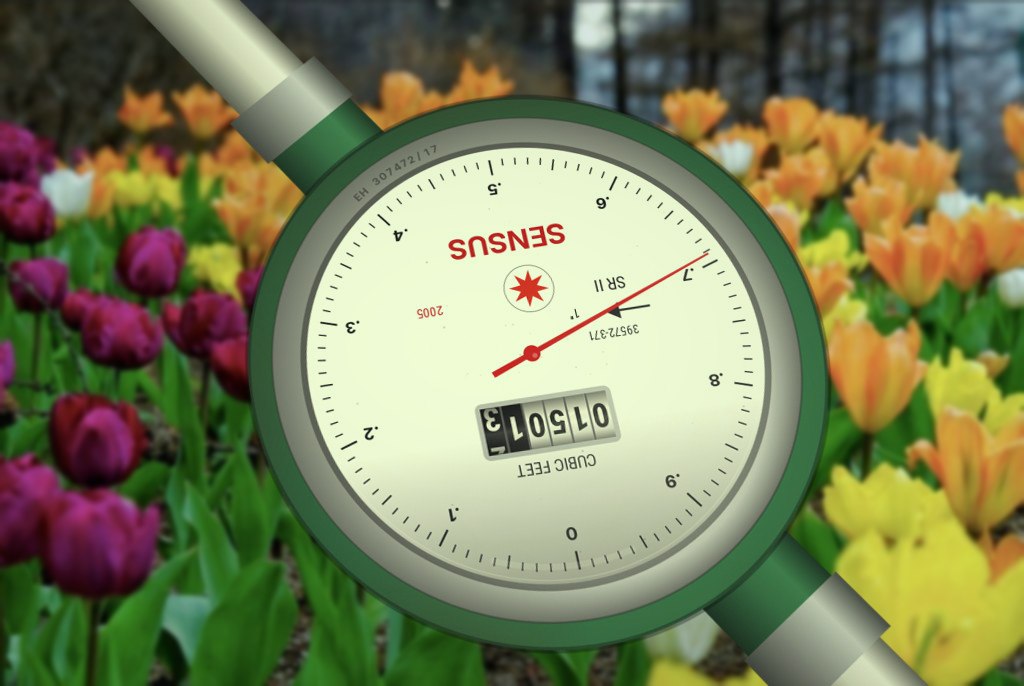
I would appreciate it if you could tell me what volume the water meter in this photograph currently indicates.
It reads 15012.69 ft³
